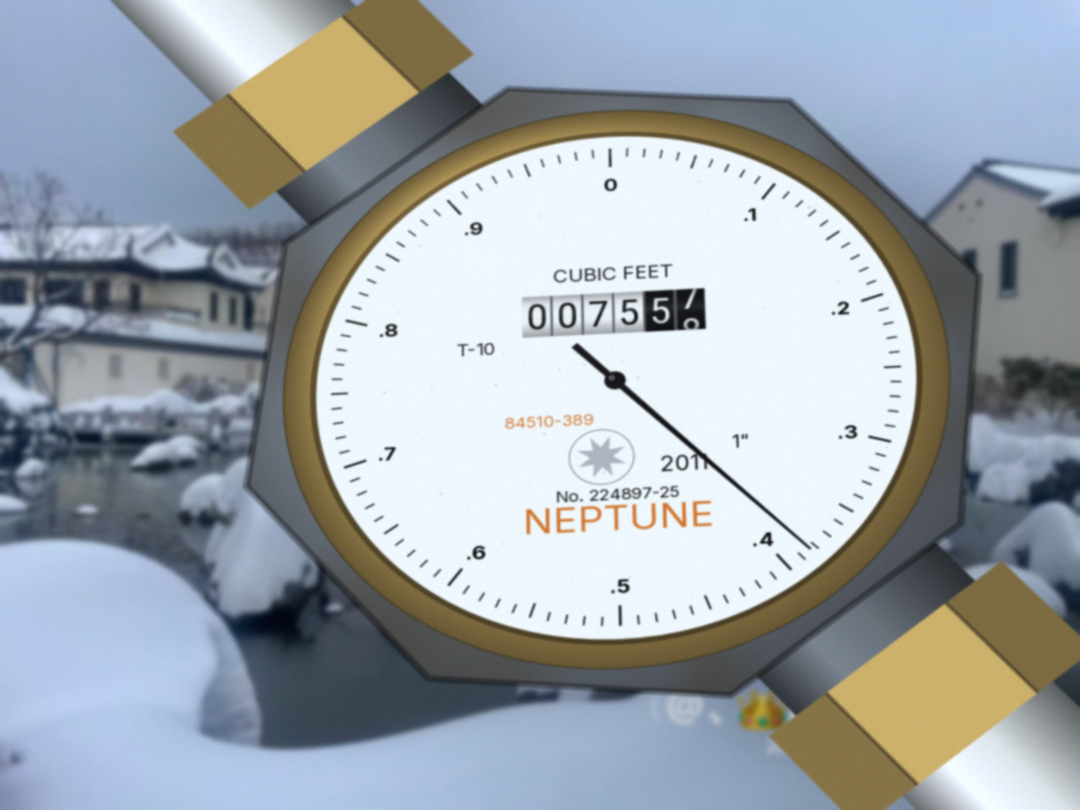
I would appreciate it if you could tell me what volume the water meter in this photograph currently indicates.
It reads 7557.38 ft³
